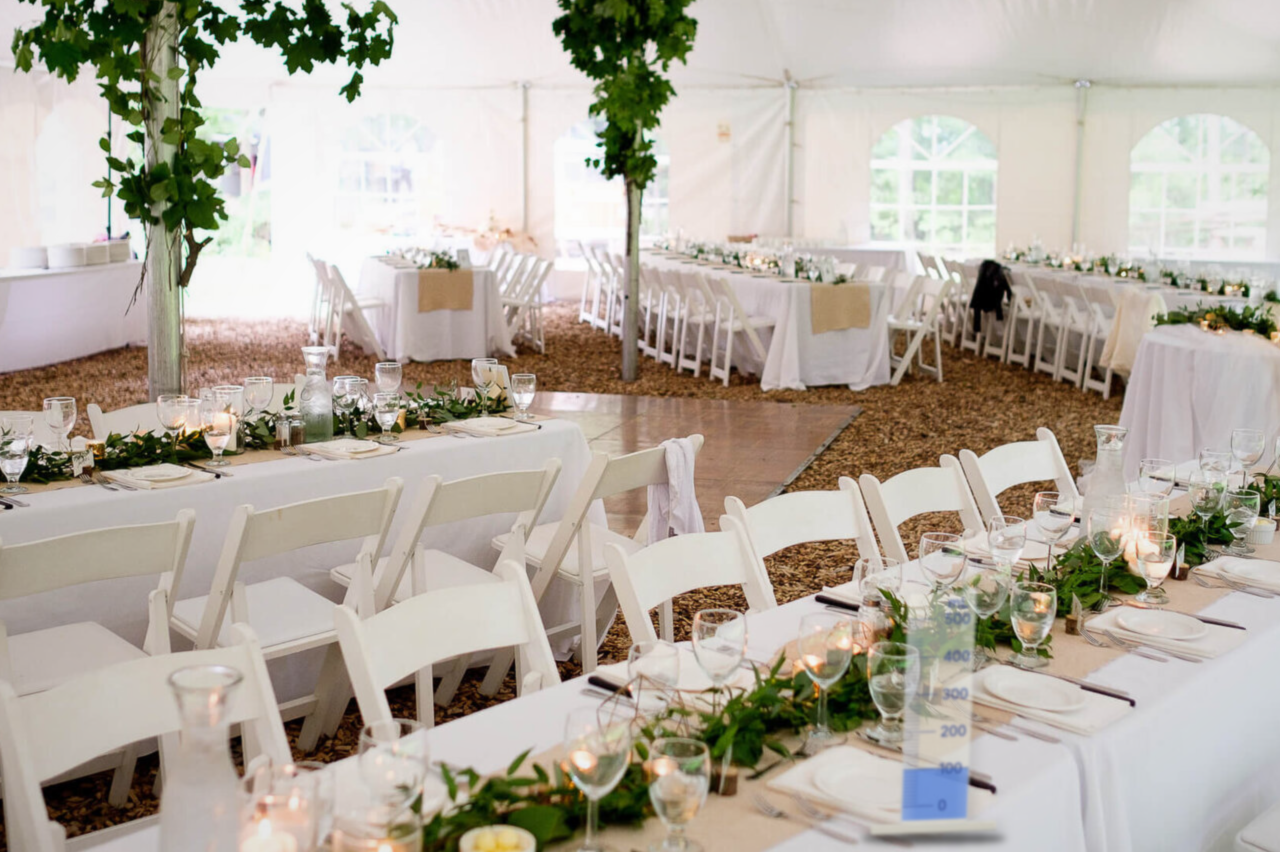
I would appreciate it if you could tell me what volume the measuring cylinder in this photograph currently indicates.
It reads 100 mL
